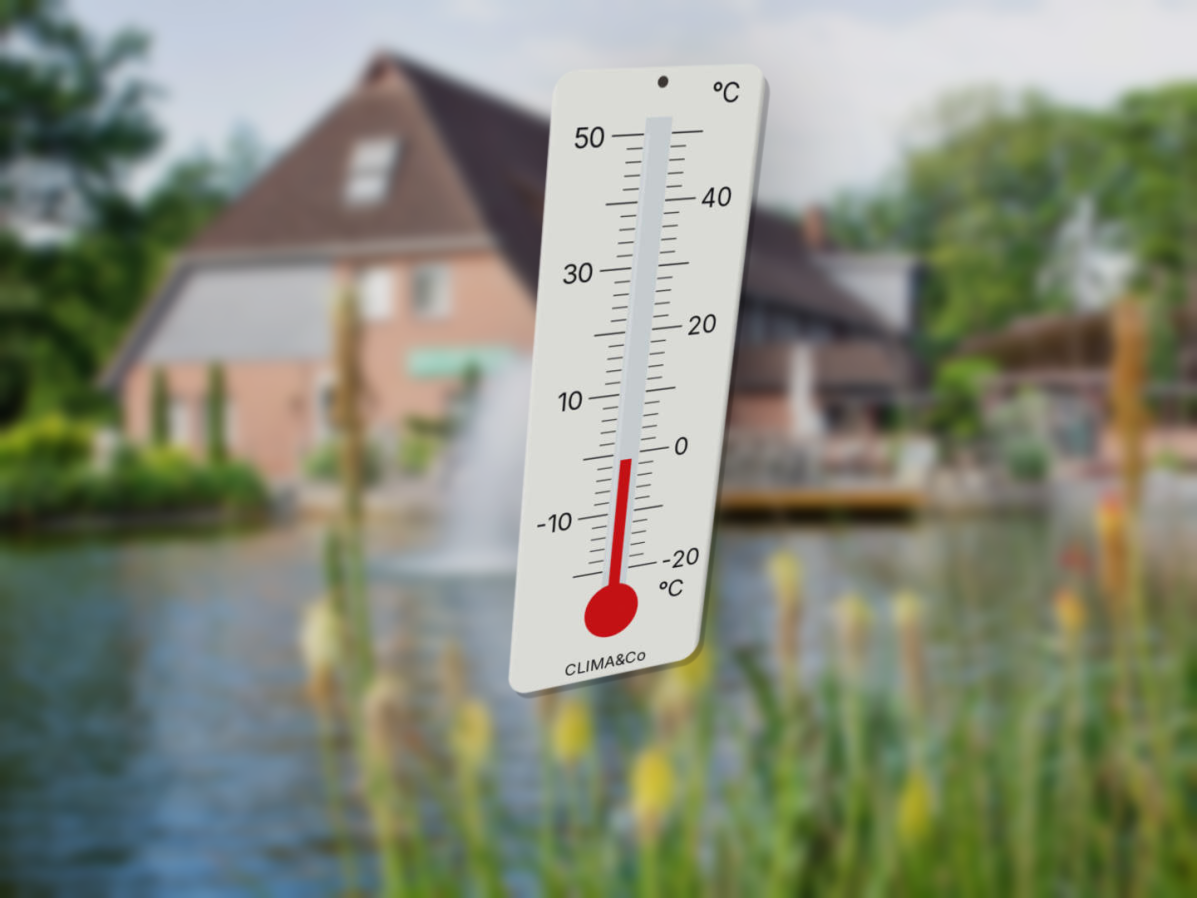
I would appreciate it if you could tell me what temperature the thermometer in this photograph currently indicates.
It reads -1 °C
